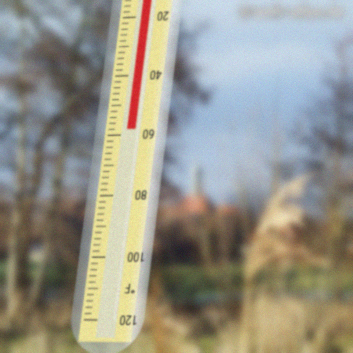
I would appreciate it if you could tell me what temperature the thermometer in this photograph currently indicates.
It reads 58 °F
